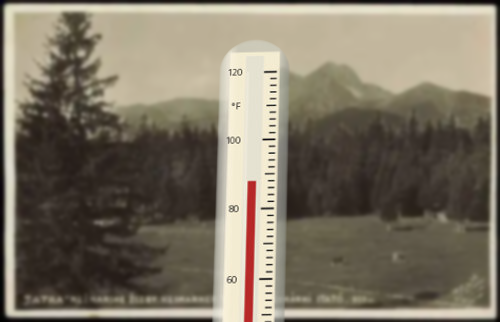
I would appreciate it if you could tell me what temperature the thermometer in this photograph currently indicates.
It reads 88 °F
